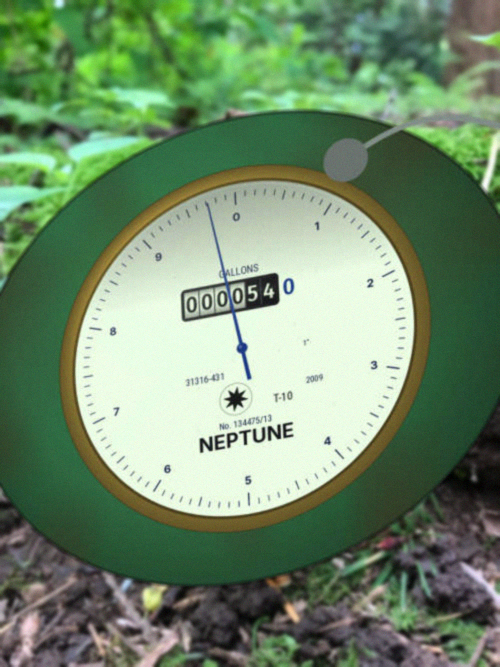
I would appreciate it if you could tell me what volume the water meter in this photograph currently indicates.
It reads 539.7 gal
